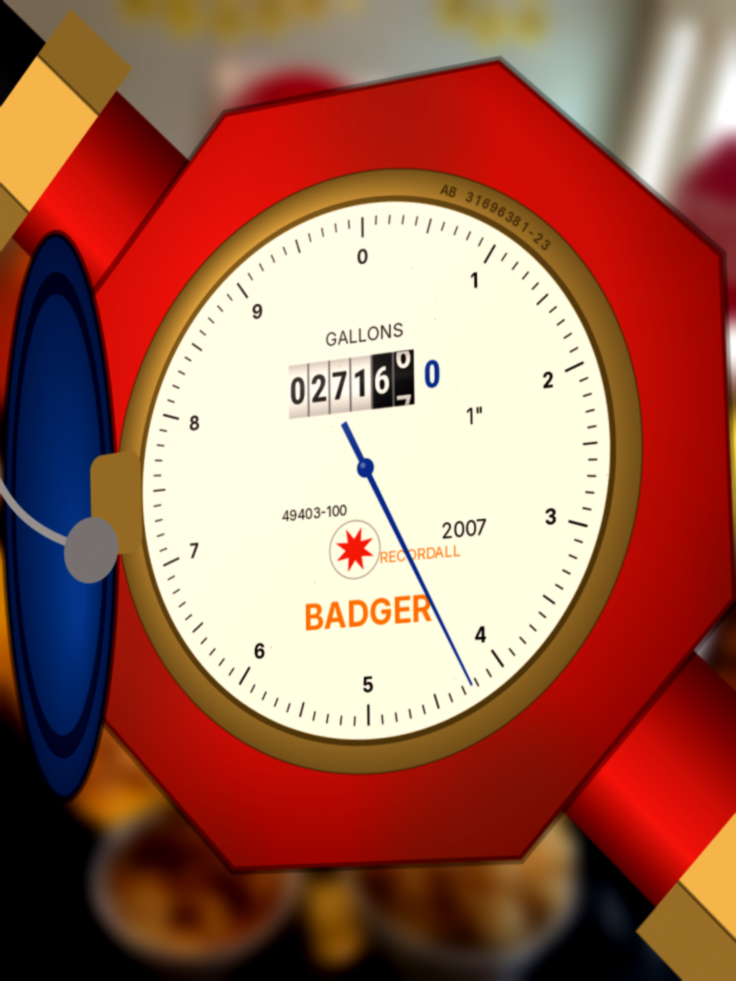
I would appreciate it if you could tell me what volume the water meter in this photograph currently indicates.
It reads 271664.2 gal
